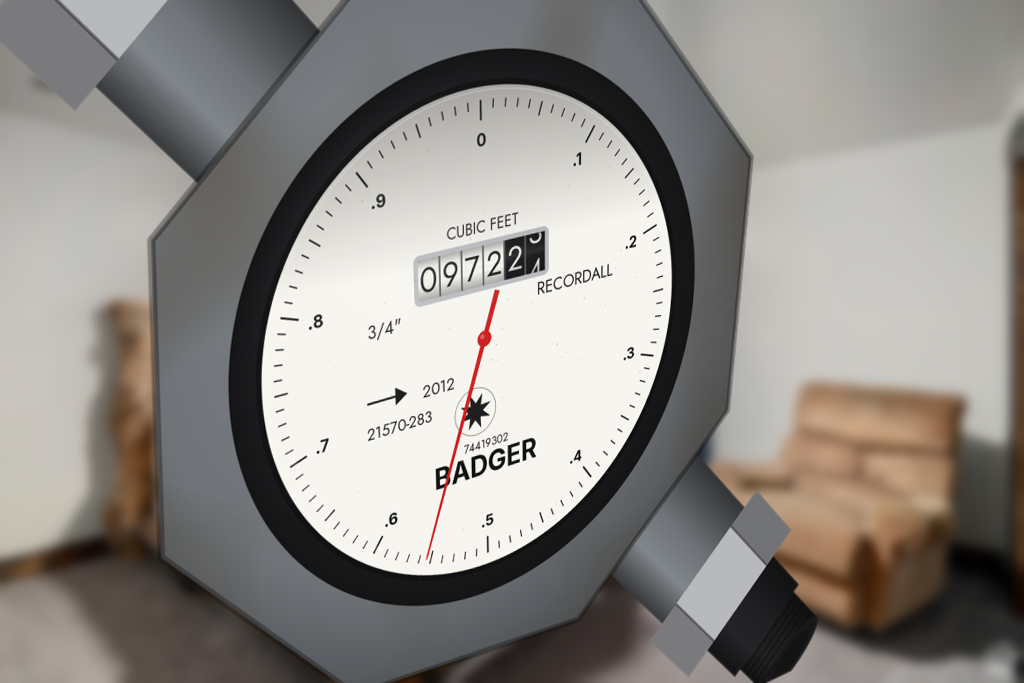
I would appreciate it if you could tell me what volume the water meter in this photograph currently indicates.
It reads 97223.55 ft³
